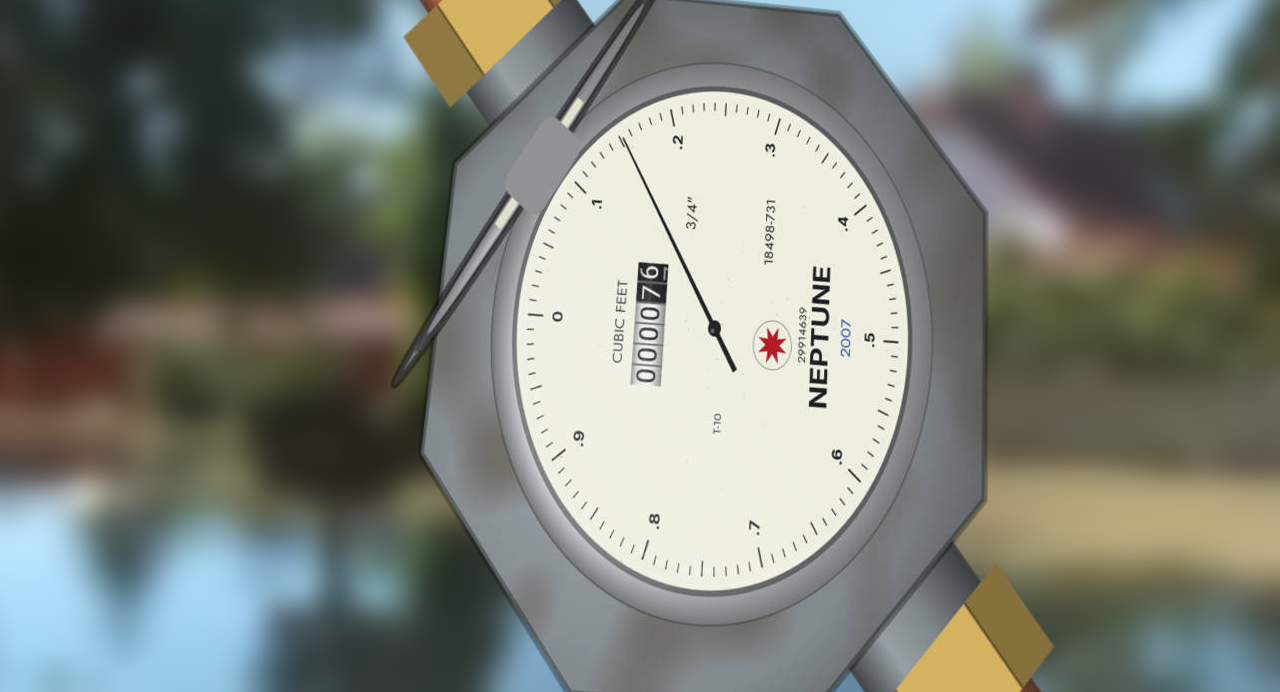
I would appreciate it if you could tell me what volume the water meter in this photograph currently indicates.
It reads 76.15 ft³
